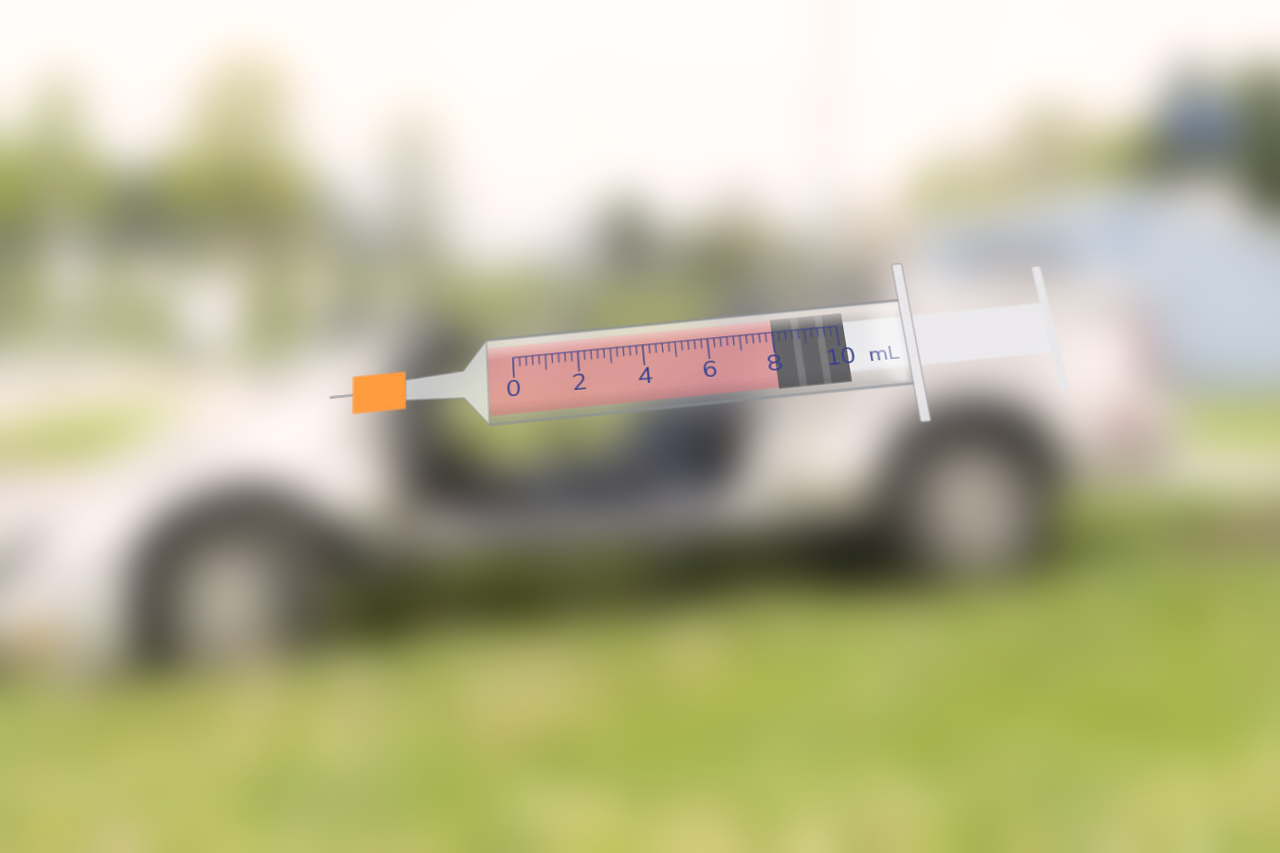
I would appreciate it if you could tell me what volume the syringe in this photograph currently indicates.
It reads 8 mL
